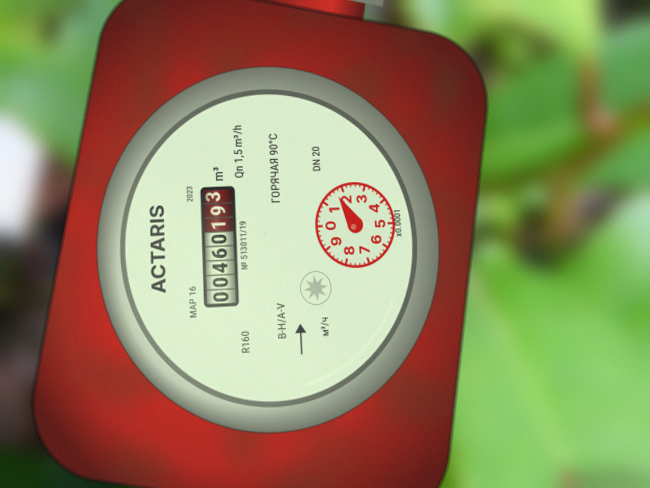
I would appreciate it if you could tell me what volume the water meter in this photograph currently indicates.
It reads 460.1931 m³
